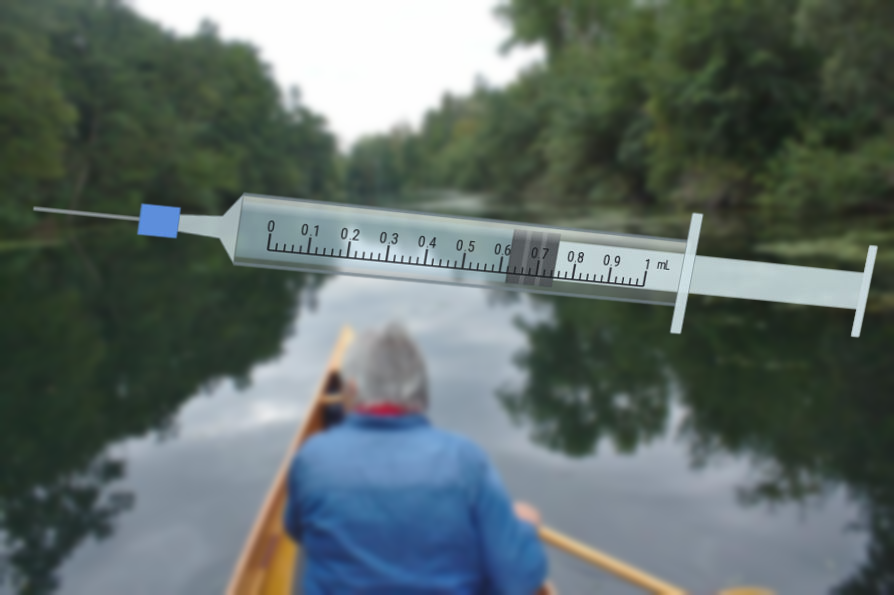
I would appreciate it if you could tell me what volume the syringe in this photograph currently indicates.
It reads 0.62 mL
